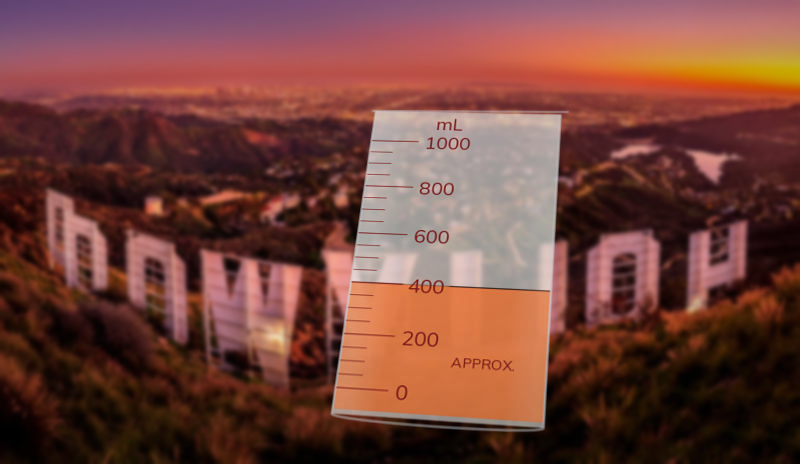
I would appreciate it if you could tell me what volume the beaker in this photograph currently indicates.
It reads 400 mL
